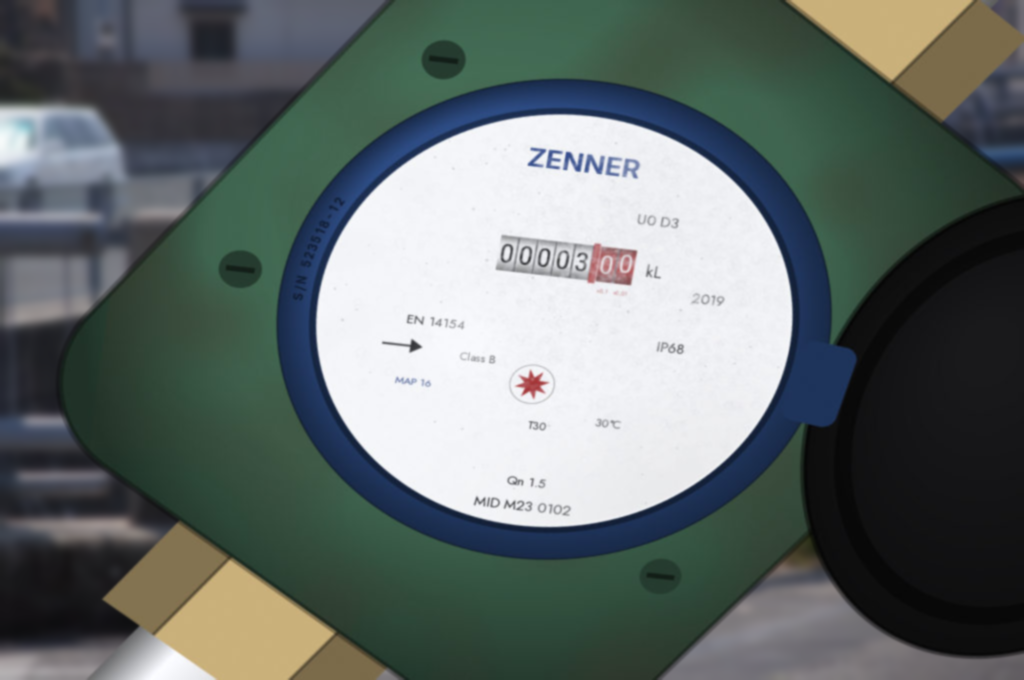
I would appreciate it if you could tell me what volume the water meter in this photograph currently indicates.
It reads 3.00 kL
